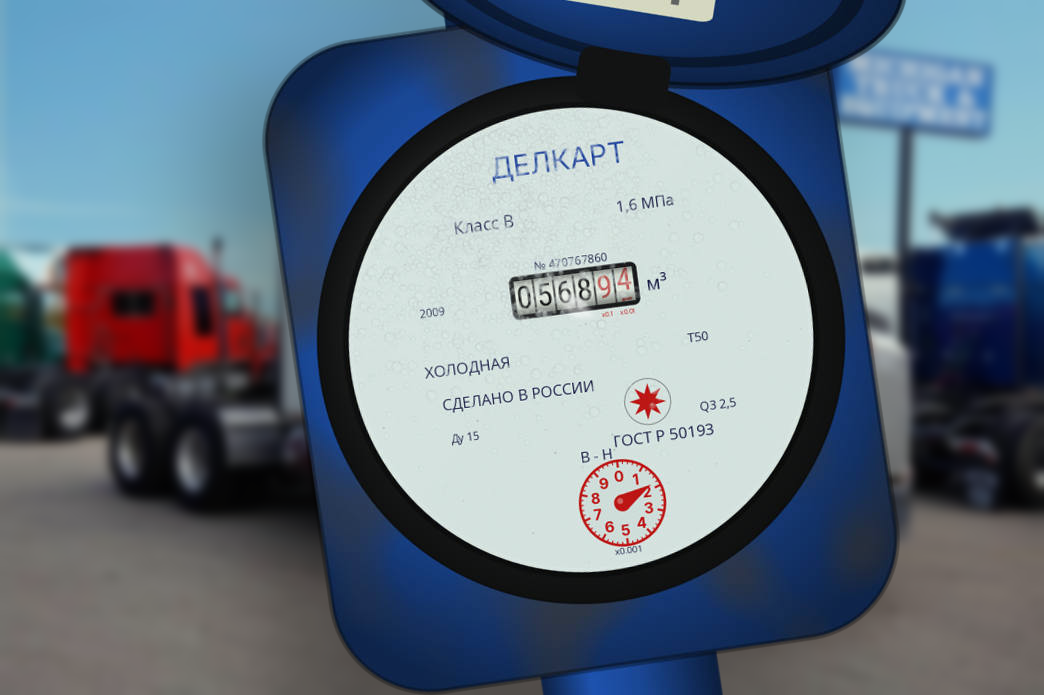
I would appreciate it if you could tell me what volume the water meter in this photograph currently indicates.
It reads 568.941 m³
